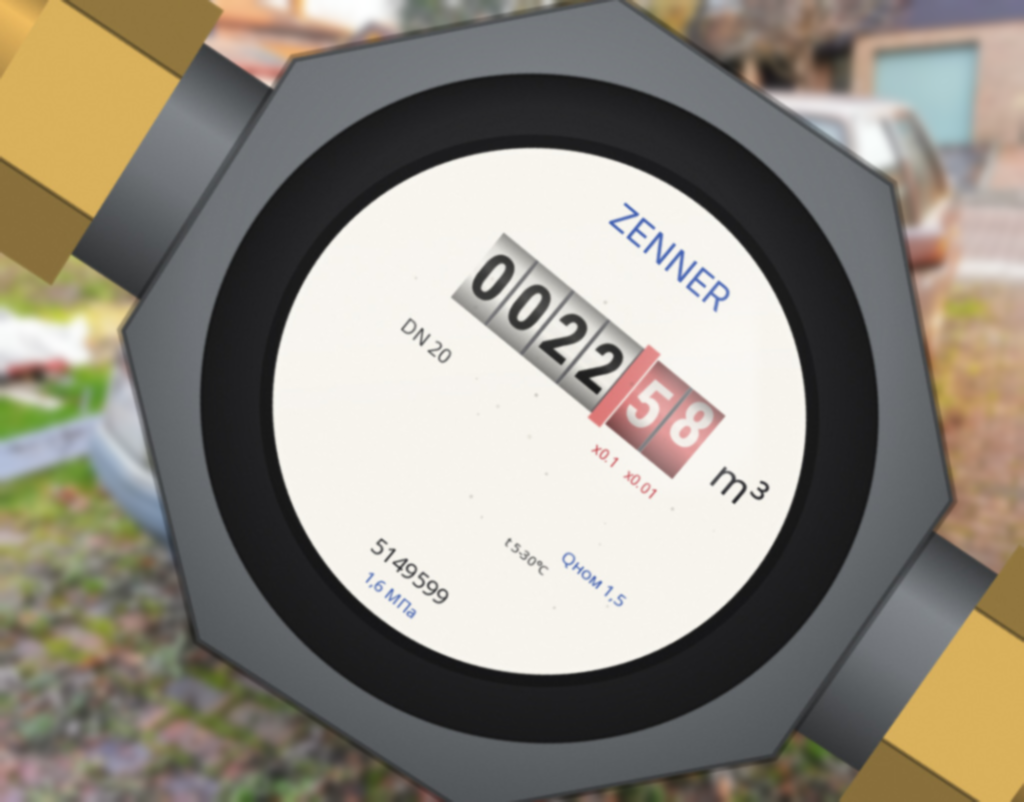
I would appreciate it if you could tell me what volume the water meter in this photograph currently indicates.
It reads 22.58 m³
